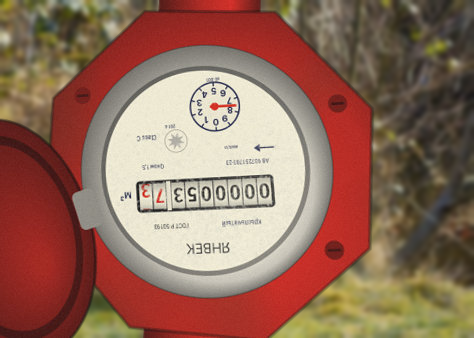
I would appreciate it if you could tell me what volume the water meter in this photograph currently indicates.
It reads 53.727 m³
